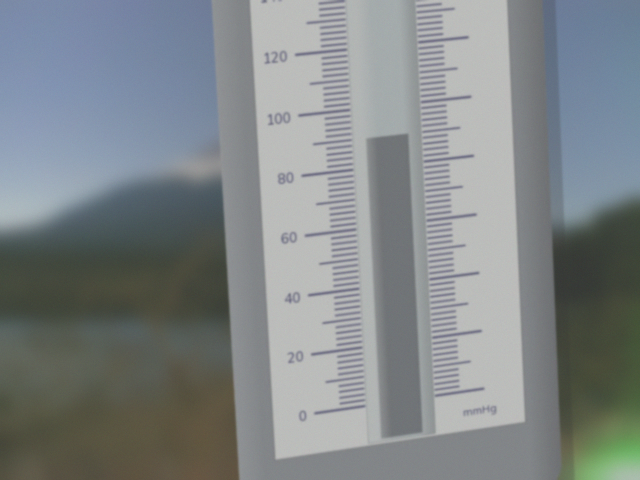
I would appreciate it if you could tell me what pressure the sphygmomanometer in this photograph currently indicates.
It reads 90 mmHg
